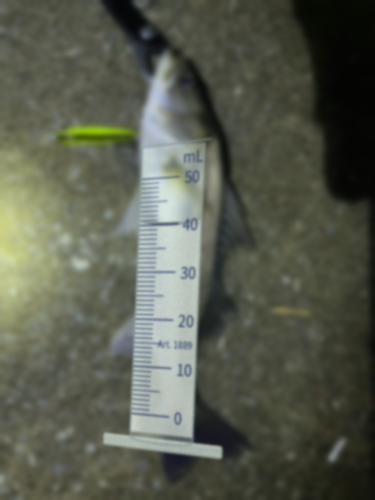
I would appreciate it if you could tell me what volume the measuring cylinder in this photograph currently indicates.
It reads 40 mL
